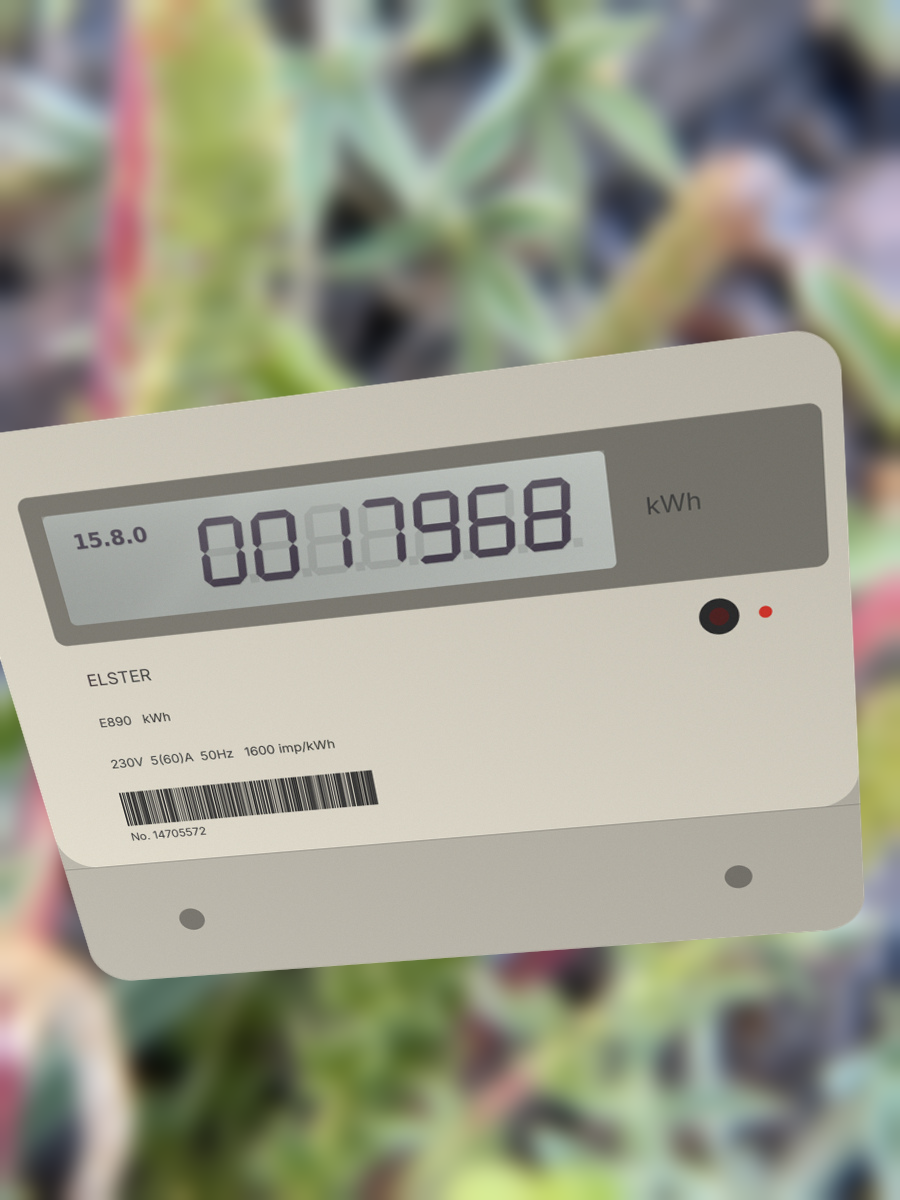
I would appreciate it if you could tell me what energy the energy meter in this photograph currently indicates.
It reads 17968 kWh
